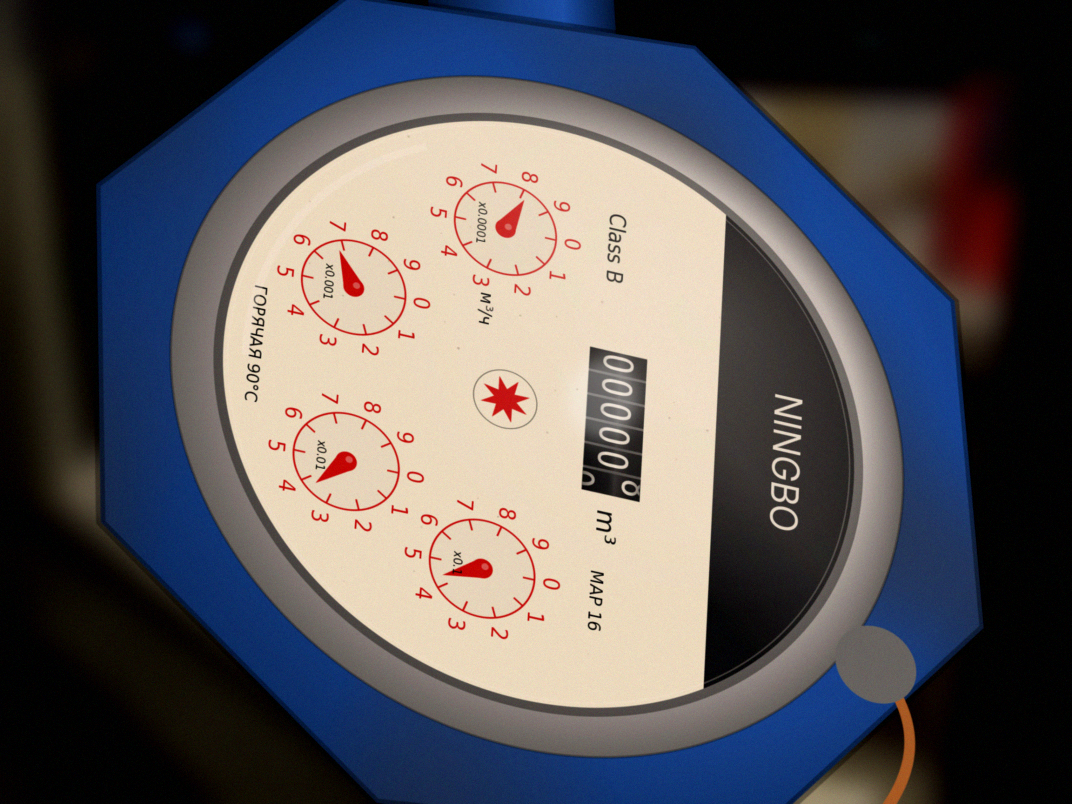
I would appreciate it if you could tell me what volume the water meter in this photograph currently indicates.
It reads 8.4368 m³
